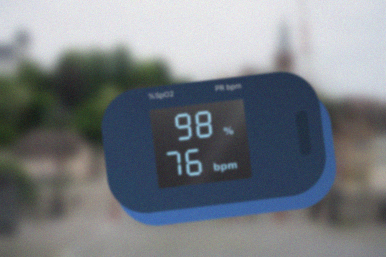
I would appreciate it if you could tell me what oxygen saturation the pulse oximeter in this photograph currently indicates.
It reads 98 %
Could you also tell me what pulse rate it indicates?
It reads 76 bpm
